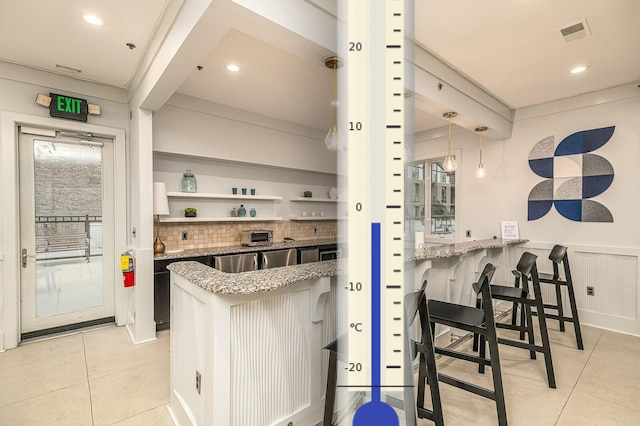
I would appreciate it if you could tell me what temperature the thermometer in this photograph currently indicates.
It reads -2 °C
